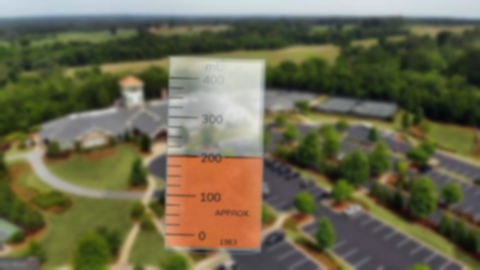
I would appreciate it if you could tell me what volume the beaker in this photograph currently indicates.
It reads 200 mL
